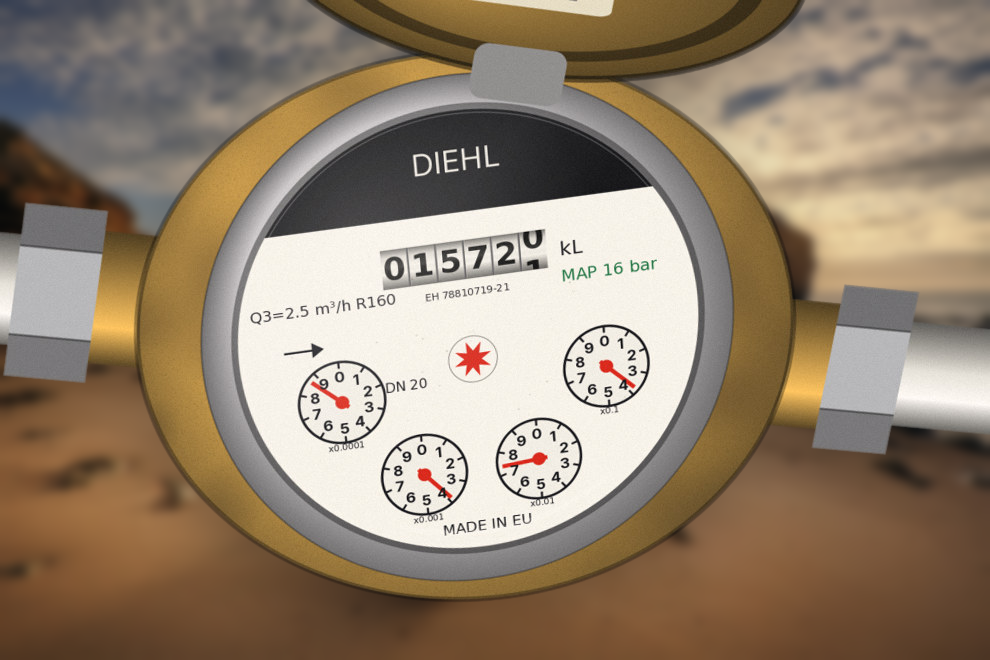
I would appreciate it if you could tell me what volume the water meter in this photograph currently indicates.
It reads 15720.3738 kL
